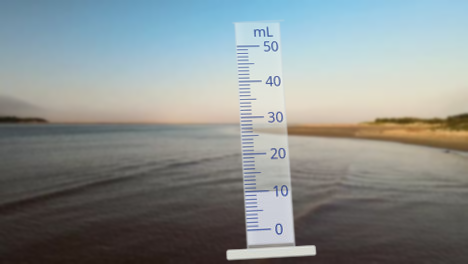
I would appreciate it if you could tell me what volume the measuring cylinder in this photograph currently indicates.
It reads 10 mL
